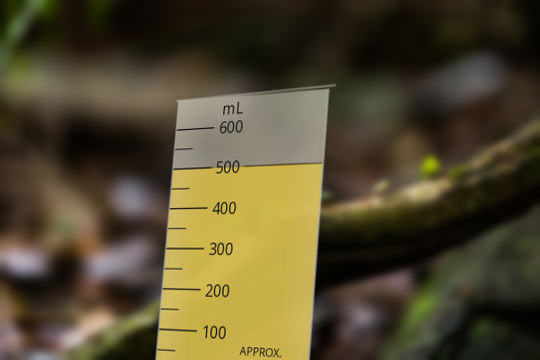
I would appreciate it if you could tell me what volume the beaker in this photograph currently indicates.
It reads 500 mL
